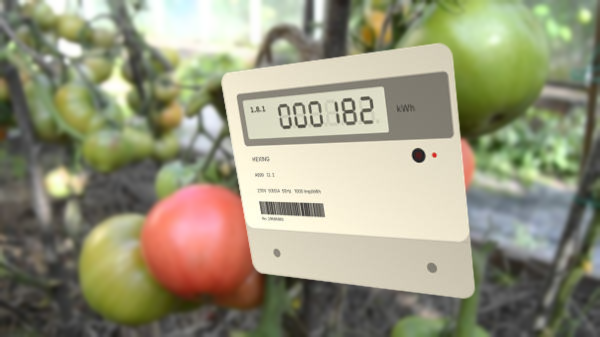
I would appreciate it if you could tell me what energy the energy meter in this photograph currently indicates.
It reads 182 kWh
